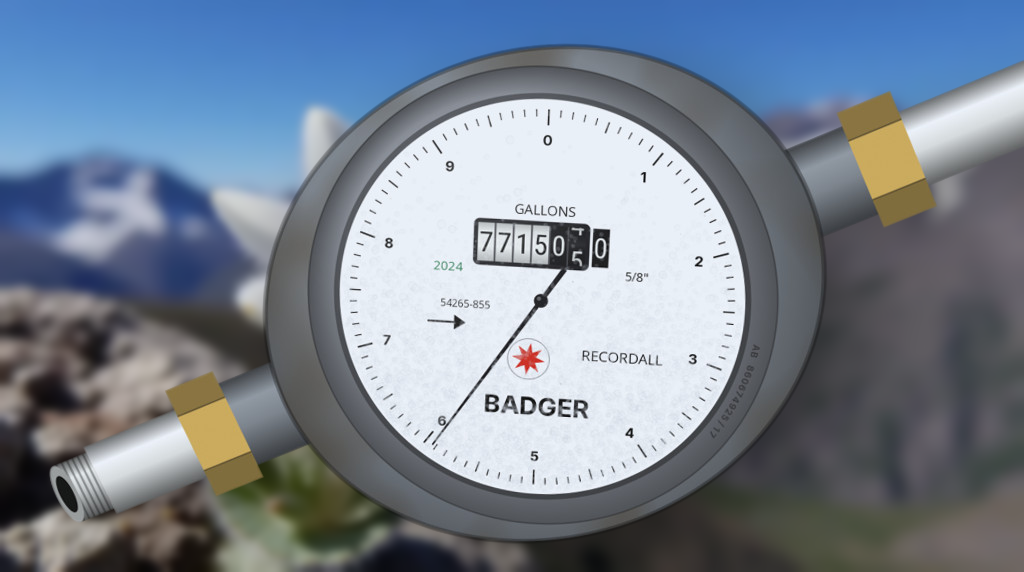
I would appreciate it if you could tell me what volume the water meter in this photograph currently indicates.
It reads 7715045.9 gal
